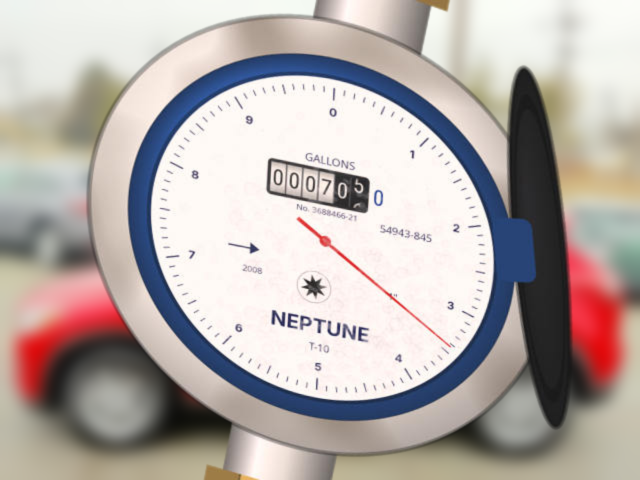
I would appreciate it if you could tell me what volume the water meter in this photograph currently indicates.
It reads 7053.4 gal
